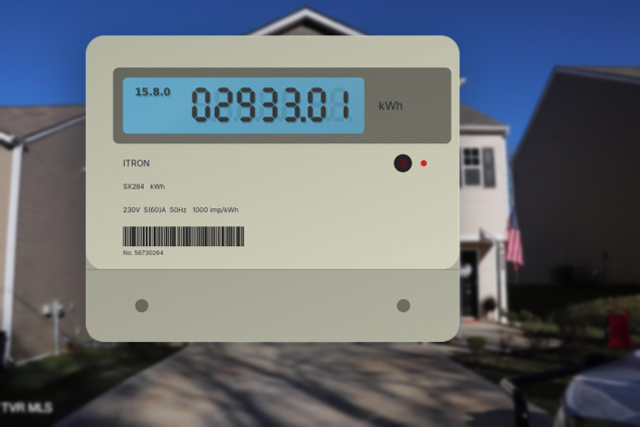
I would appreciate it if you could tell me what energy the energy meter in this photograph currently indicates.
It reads 2933.01 kWh
